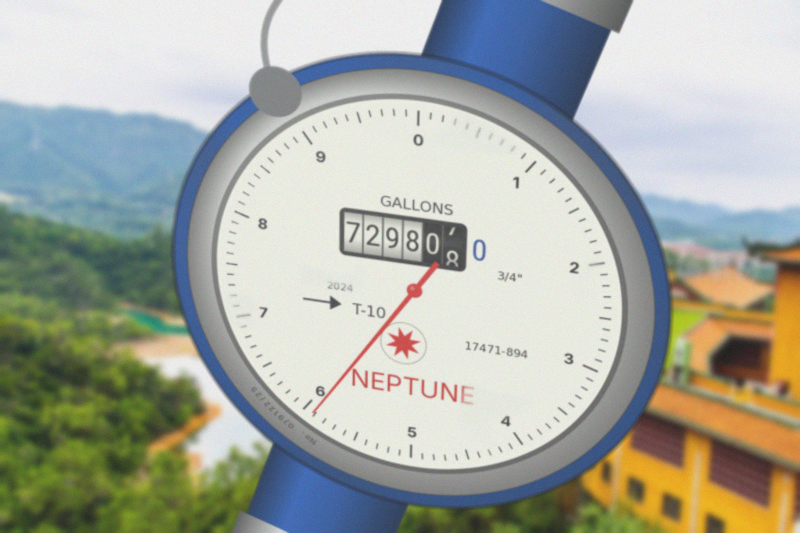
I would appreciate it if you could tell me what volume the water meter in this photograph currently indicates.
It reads 7298075.9 gal
